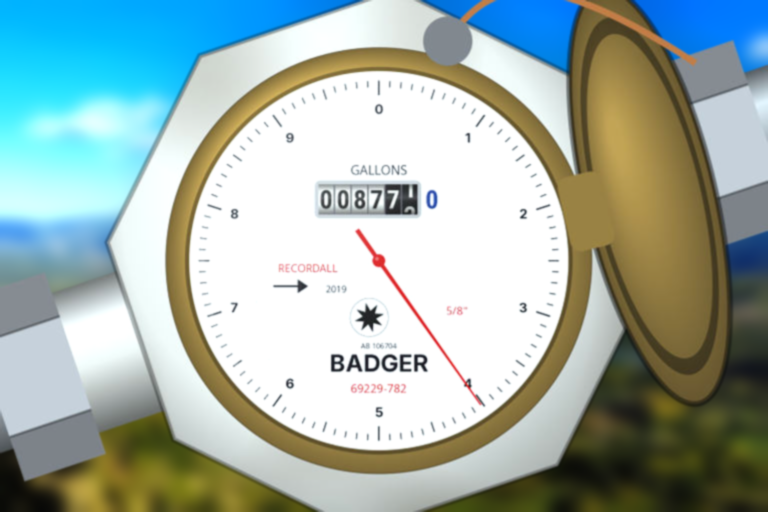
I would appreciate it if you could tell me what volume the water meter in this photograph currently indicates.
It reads 87714.0 gal
